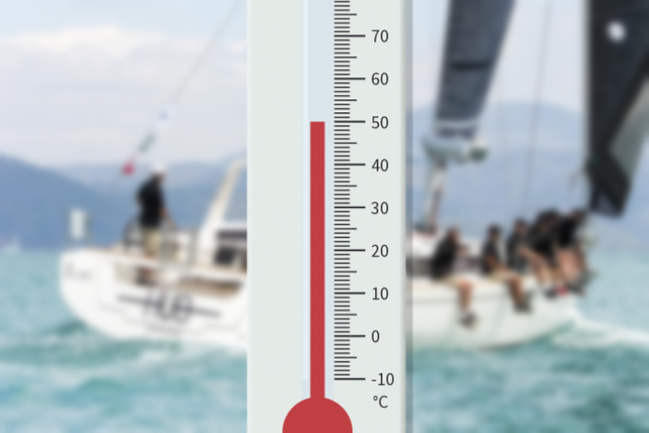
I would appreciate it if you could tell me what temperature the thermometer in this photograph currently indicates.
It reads 50 °C
